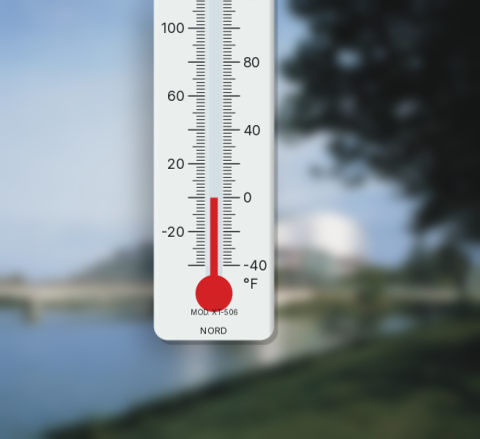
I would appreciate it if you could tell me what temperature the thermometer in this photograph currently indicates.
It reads 0 °F
